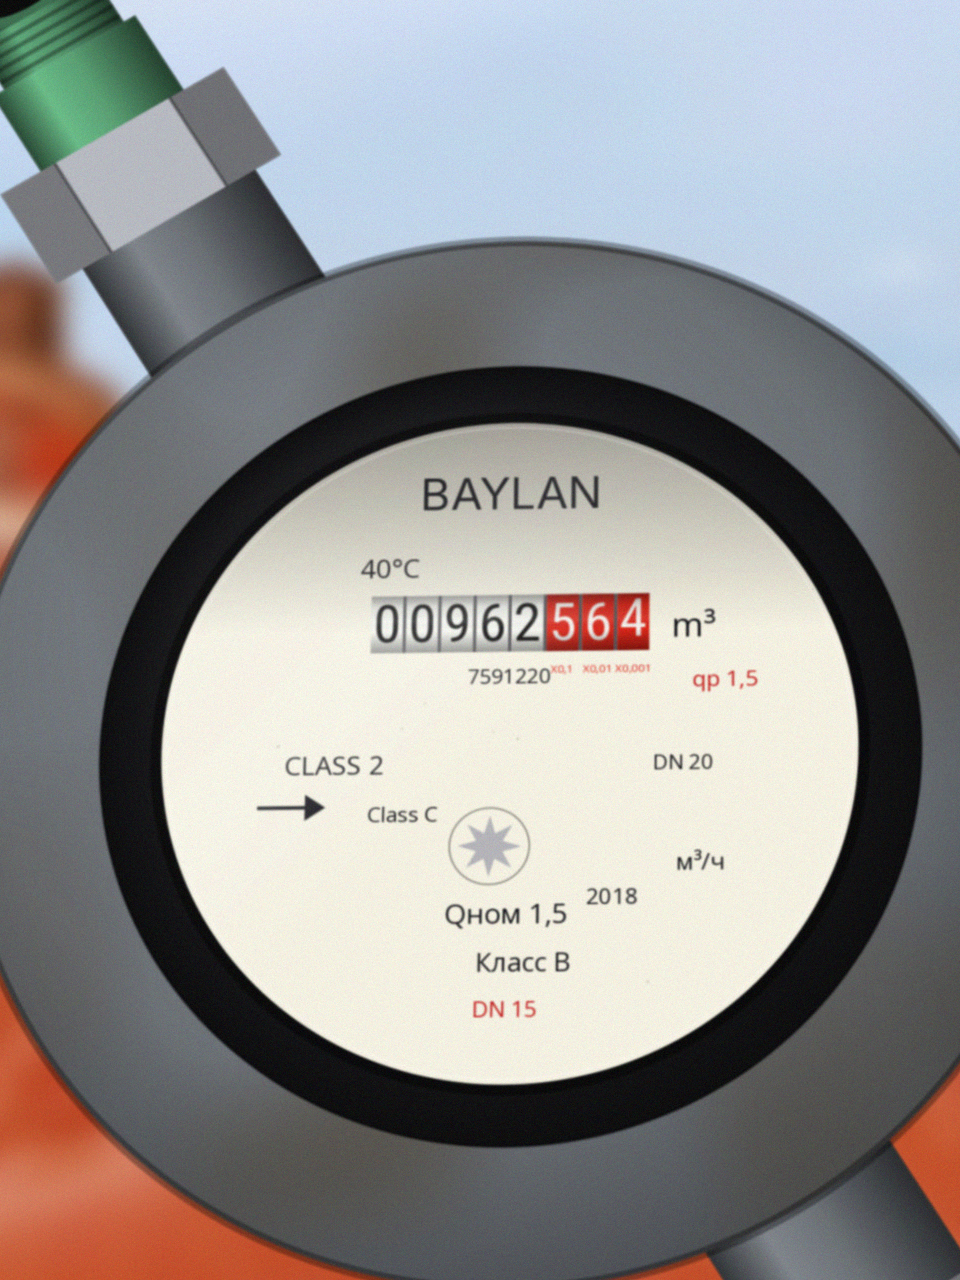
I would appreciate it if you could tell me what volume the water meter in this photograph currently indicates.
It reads 962.564 m³
